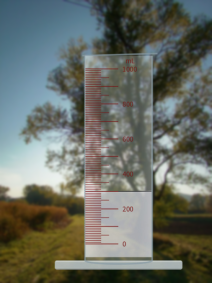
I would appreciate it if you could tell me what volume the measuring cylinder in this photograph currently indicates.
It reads 300 mL
